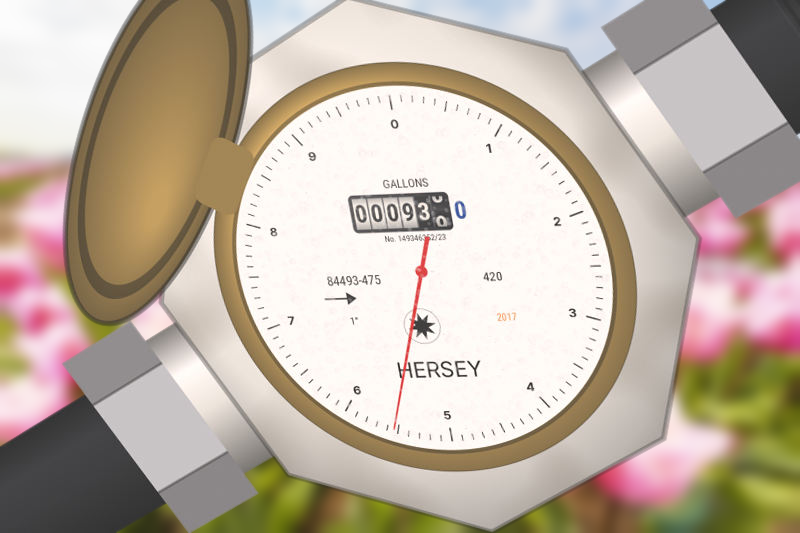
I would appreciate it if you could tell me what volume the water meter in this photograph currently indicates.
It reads 9385.5 gal
